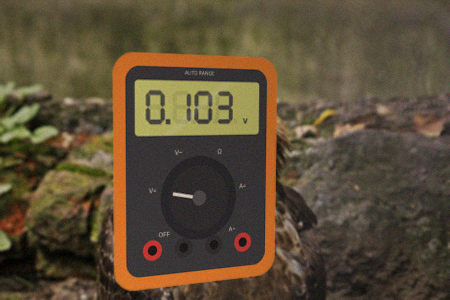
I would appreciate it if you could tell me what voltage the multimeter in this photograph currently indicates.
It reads 0.103 V
